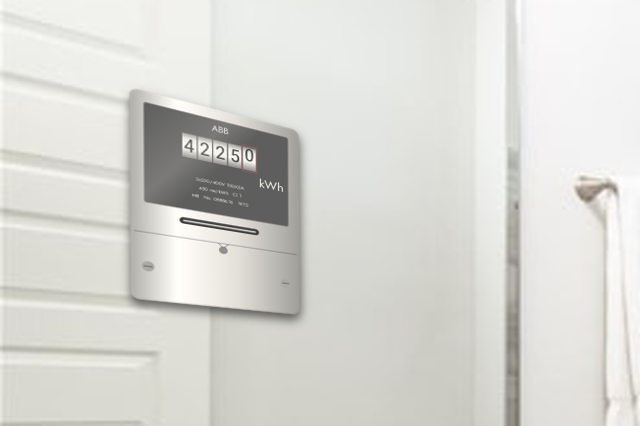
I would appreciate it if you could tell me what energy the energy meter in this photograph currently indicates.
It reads 4225.0 kWh
